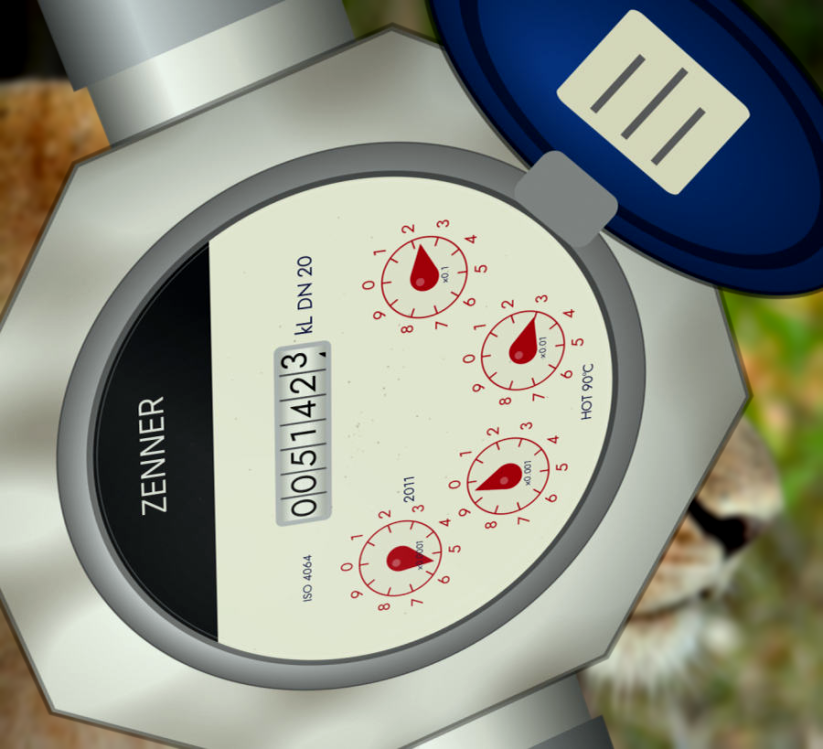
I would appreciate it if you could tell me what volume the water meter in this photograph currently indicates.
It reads 51423.2295 kL
